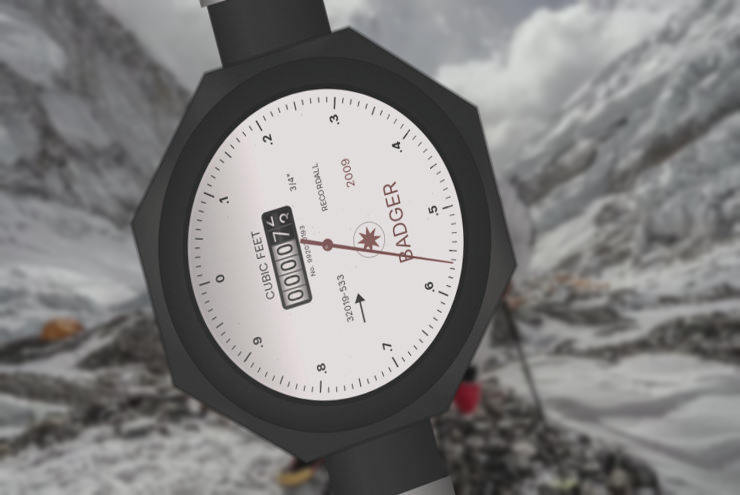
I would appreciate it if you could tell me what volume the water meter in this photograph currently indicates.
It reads 72.56 ft³
